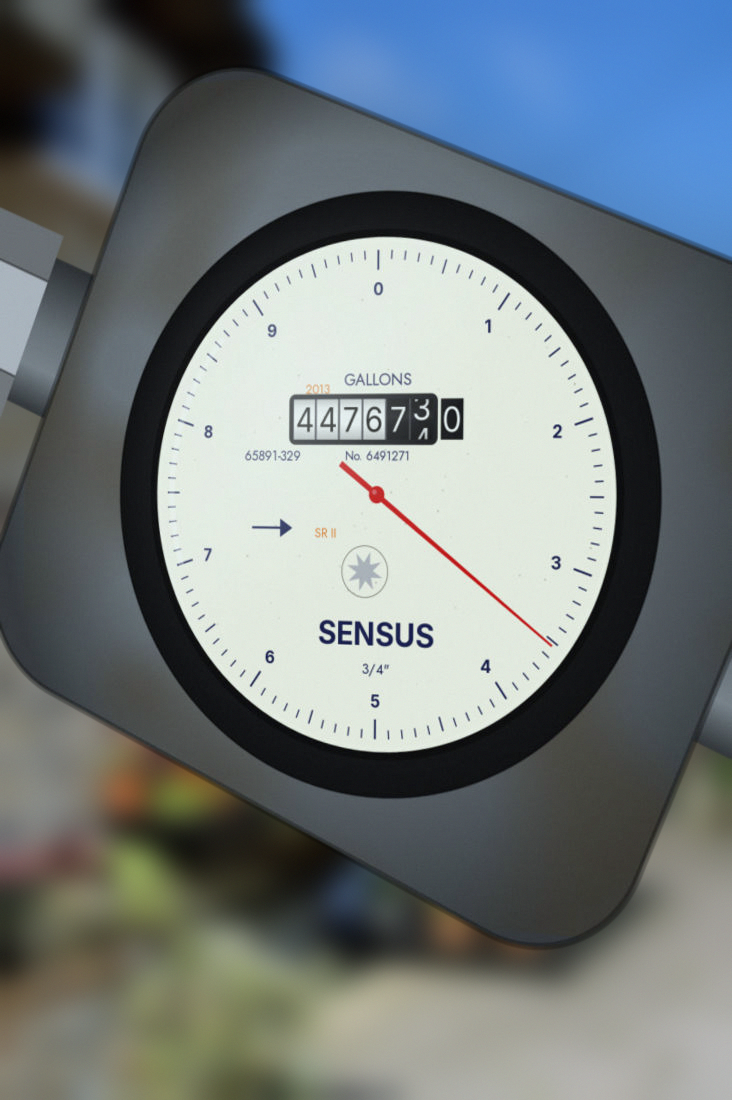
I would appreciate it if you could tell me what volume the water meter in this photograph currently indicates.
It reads 4476733.5 gal
